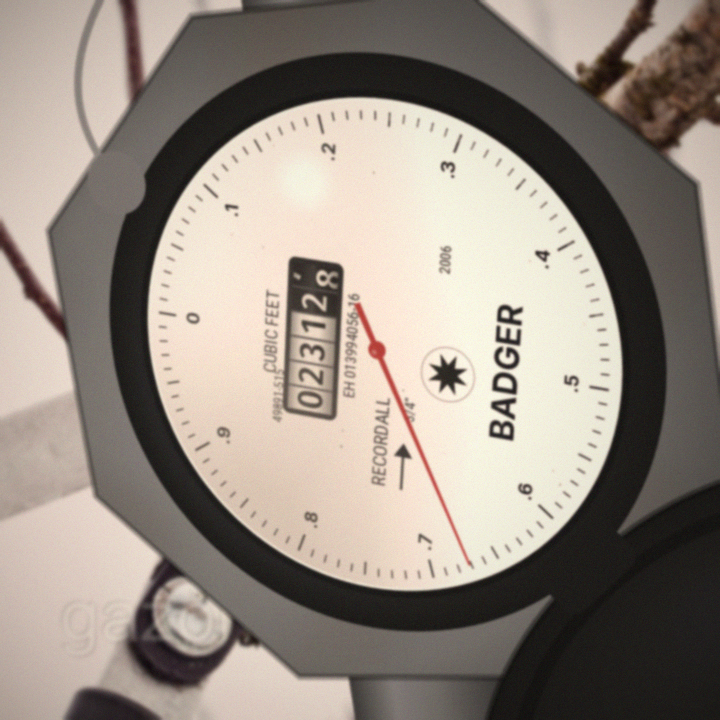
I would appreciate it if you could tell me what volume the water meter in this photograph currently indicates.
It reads 23127.67 ft³
